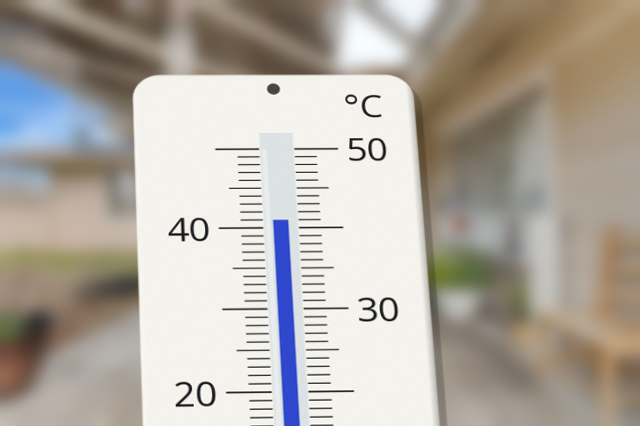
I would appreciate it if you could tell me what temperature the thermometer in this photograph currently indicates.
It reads 41 °C
